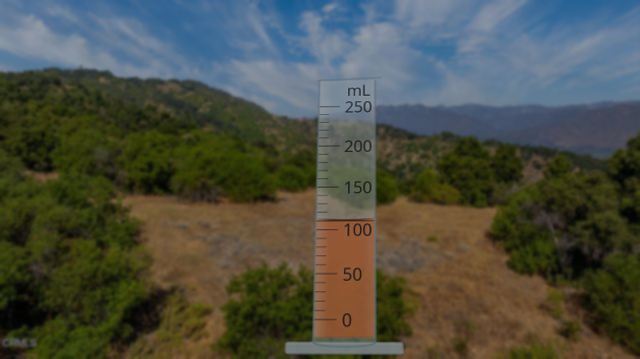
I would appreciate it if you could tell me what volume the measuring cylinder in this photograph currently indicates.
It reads 110 mL
